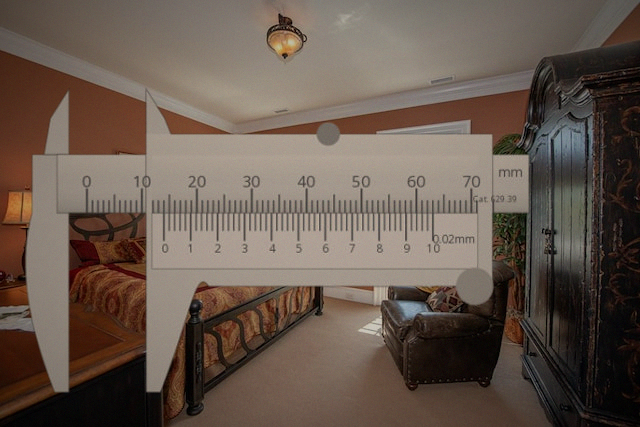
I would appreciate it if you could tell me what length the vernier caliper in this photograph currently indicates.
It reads 14.0 mm
